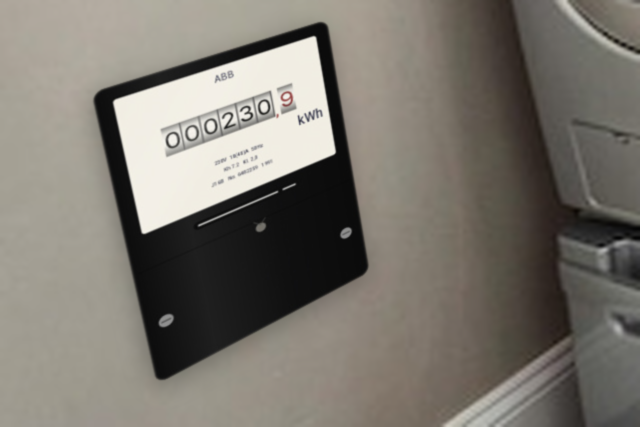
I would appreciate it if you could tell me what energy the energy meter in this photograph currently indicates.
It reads 230.9 kWh
